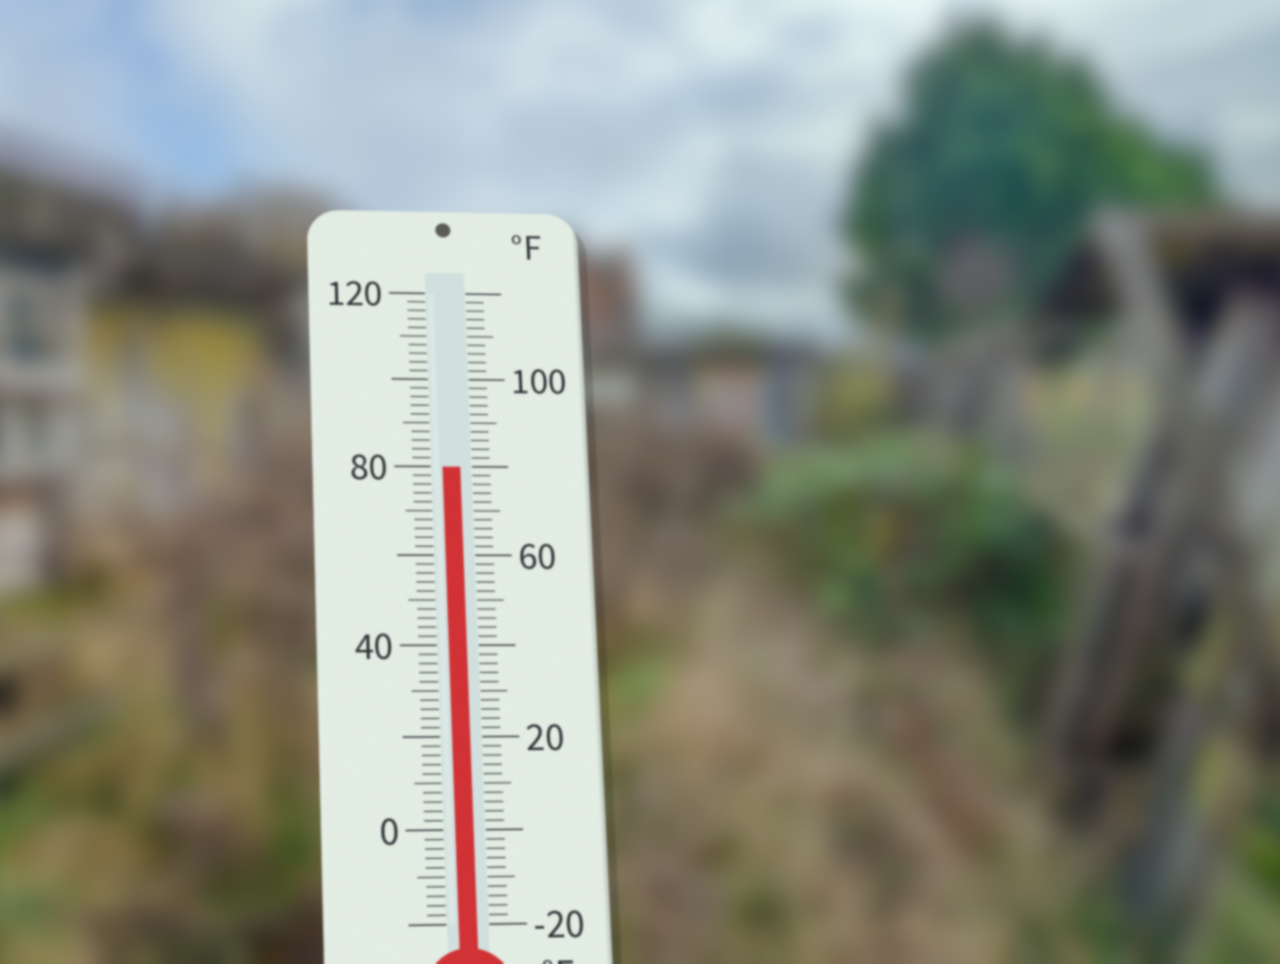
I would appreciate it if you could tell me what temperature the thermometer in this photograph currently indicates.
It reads 80 °F
